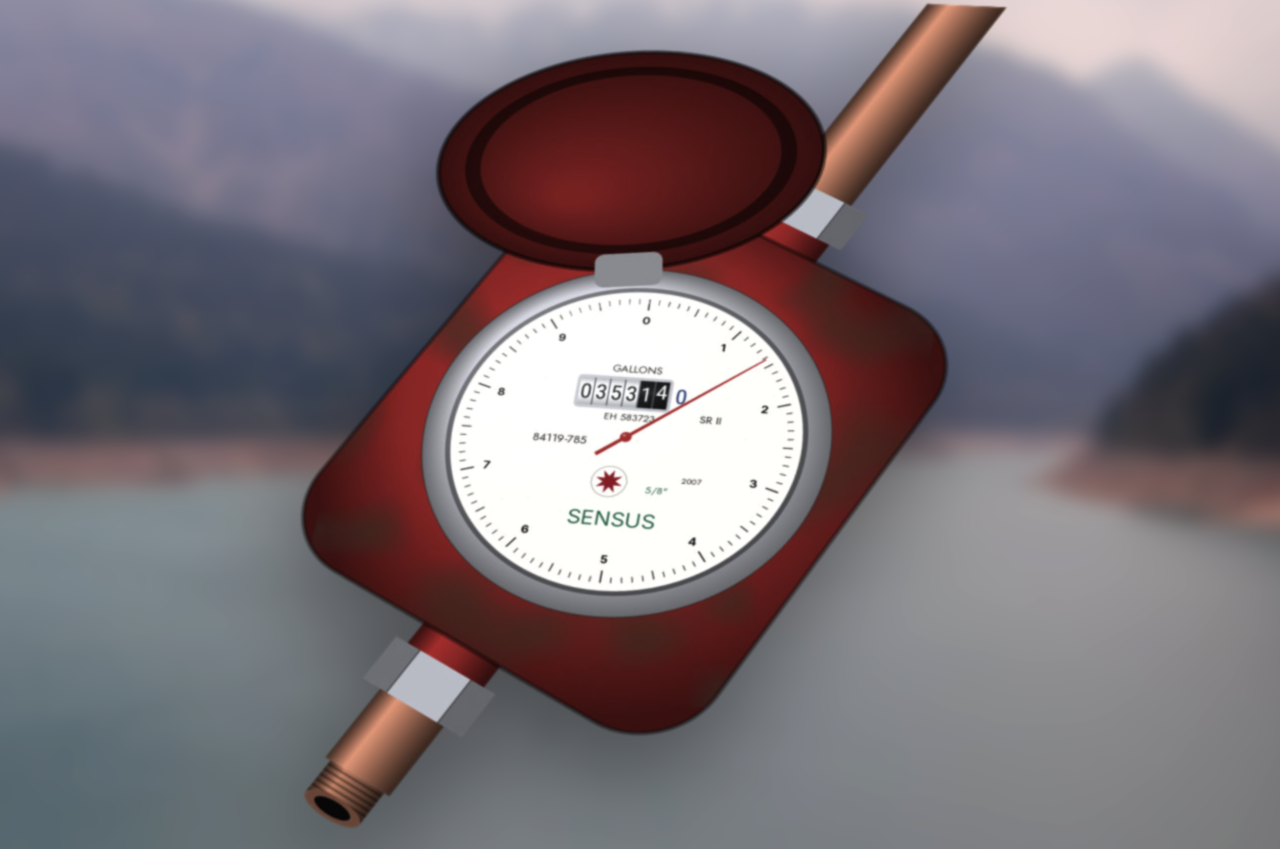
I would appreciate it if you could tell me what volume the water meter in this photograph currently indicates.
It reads 353141.4 gal
